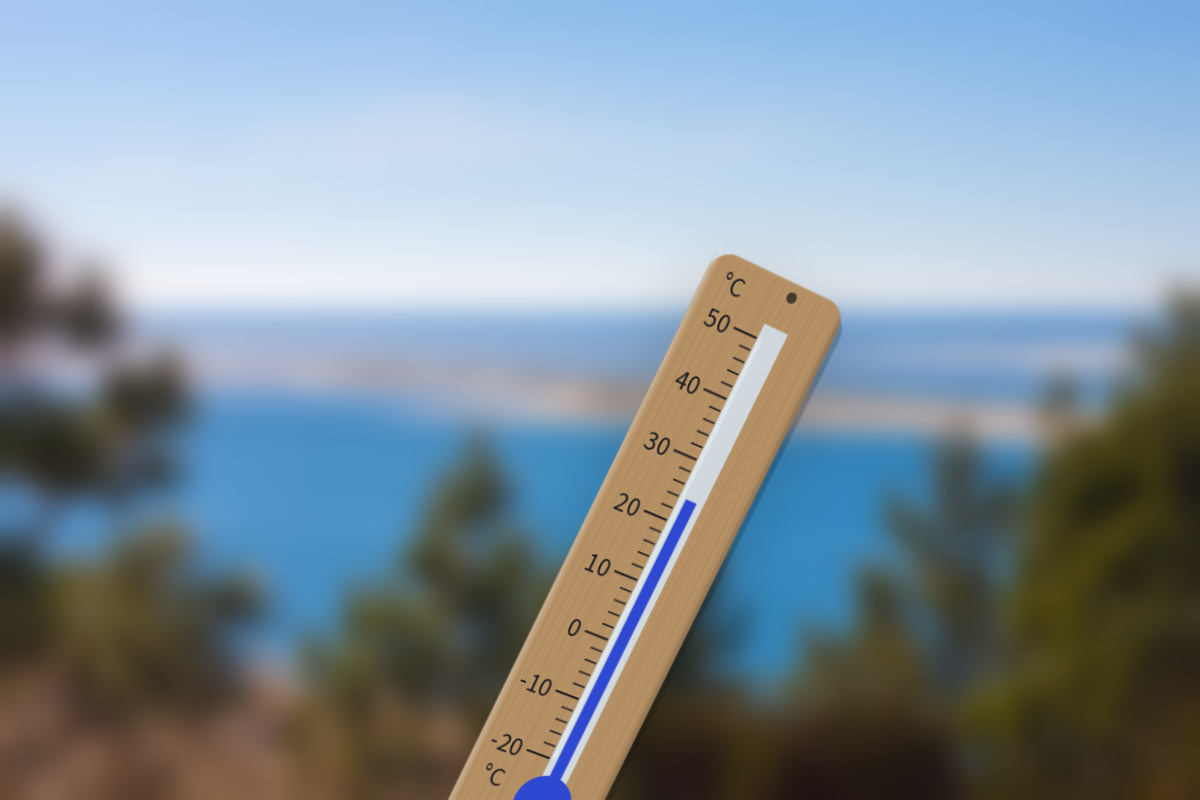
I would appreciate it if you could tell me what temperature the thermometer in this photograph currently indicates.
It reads 24 °C
